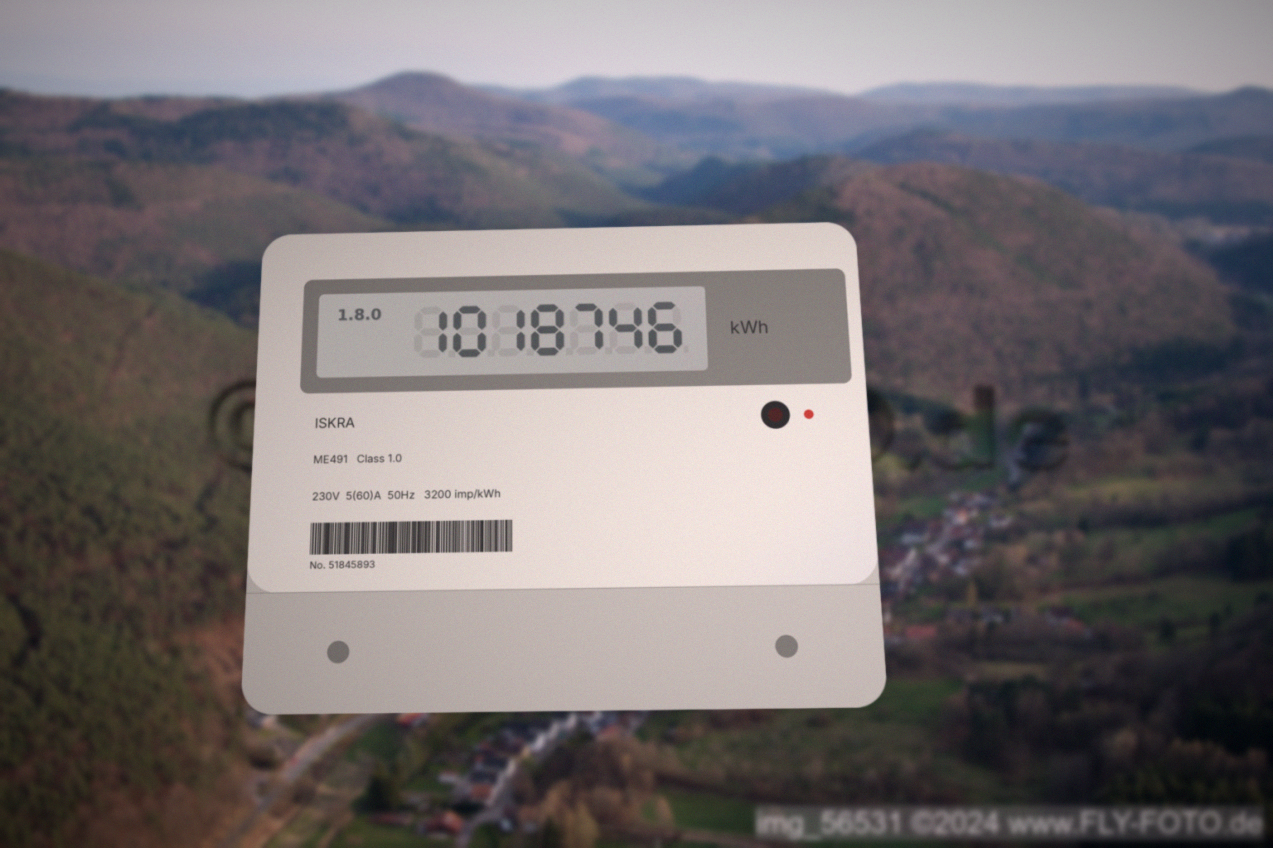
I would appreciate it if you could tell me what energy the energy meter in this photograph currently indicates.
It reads 1018746 kWh
